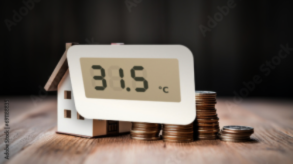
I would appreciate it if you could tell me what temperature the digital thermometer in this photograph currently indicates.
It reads 31.5 °C
